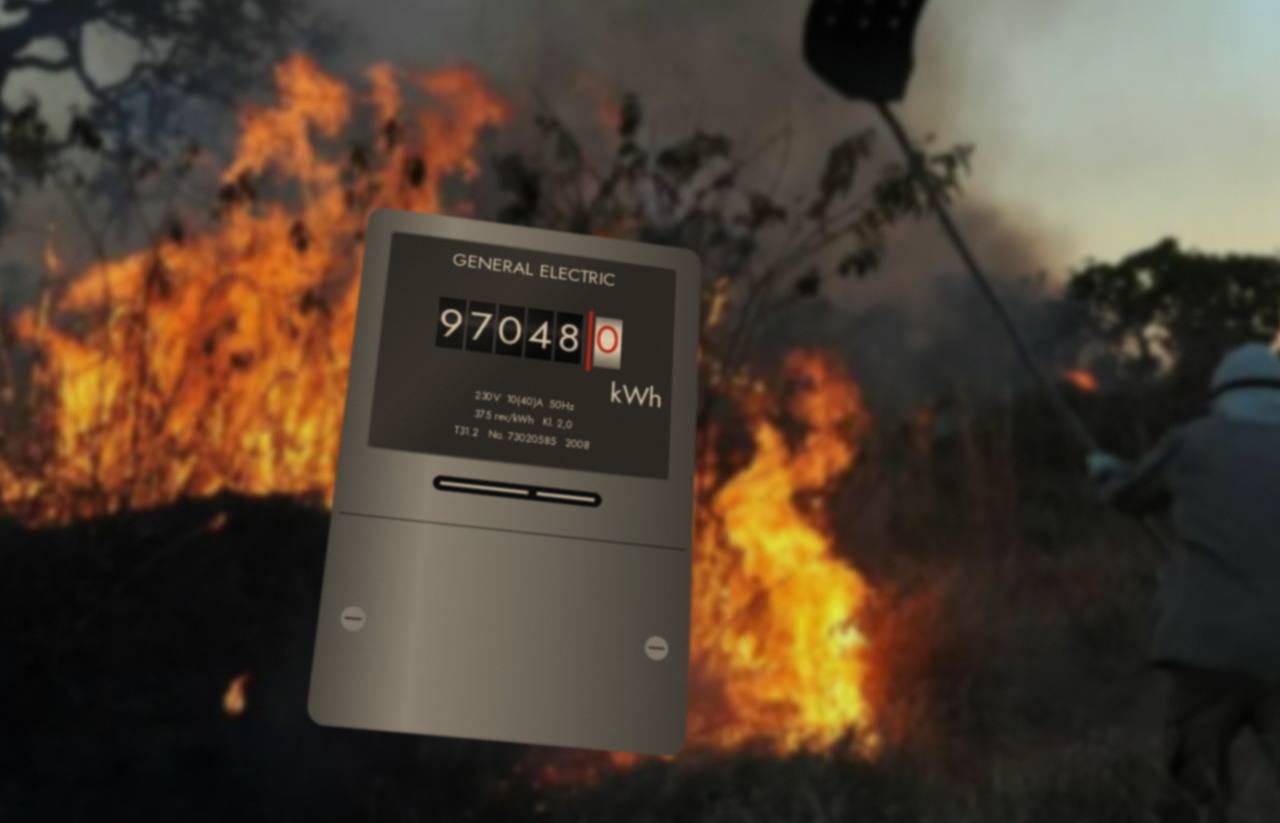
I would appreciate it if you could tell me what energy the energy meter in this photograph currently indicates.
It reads 97048.0 kWh
